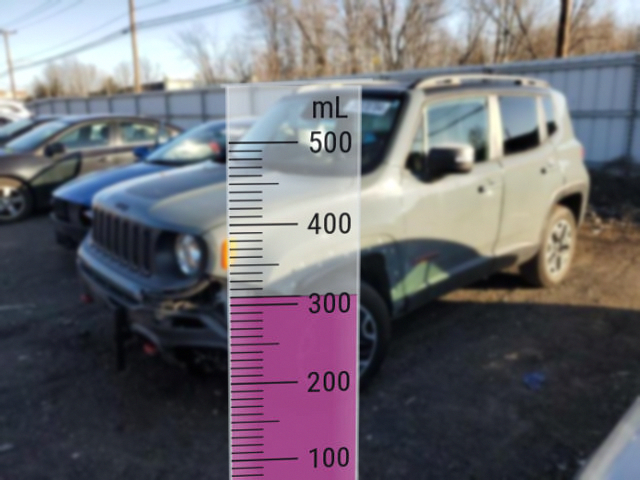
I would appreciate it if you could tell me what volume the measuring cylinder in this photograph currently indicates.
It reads 310 mL
